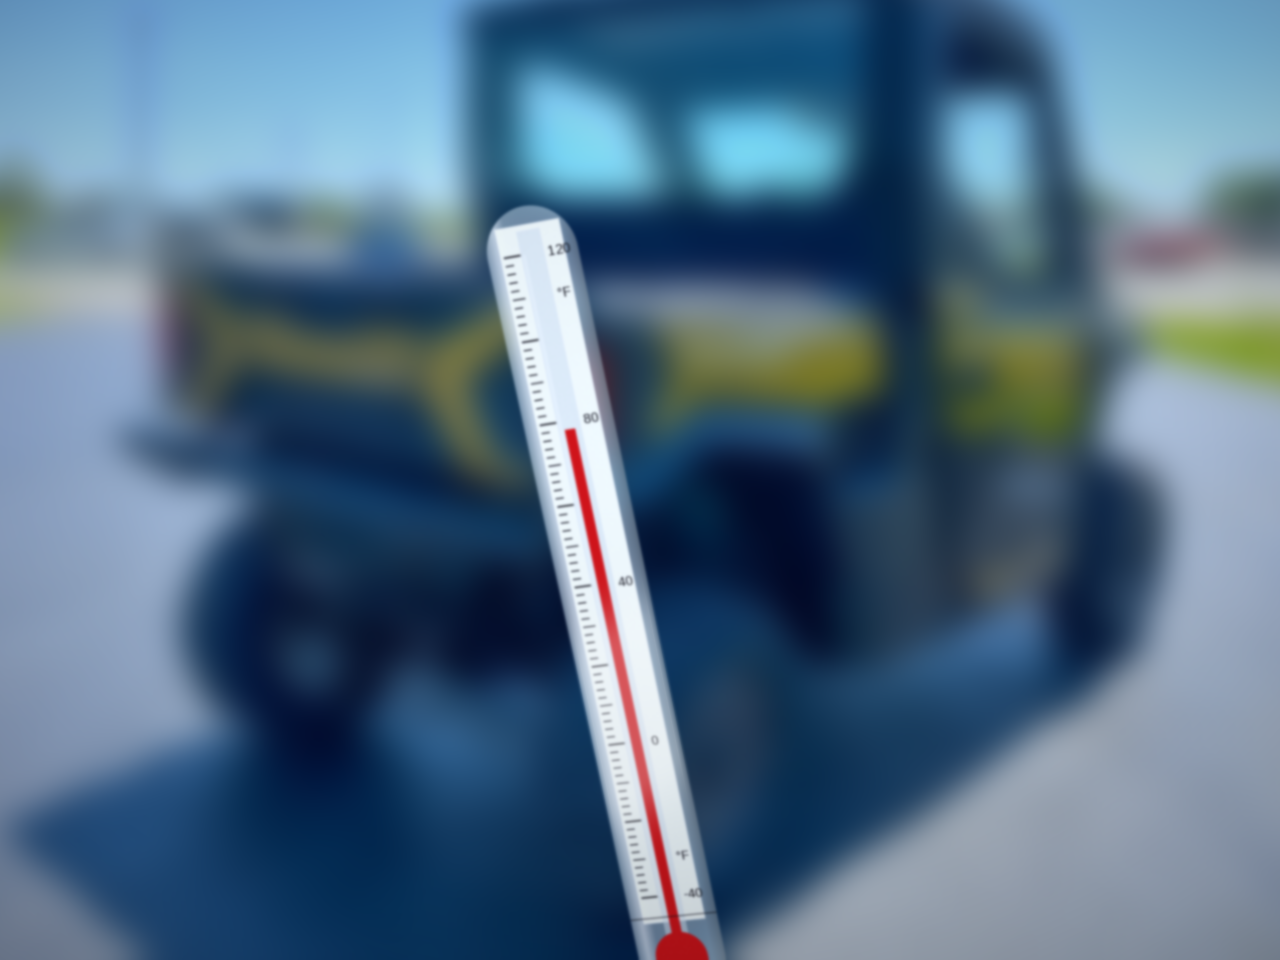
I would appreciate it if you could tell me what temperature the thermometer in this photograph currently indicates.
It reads 78 °F
